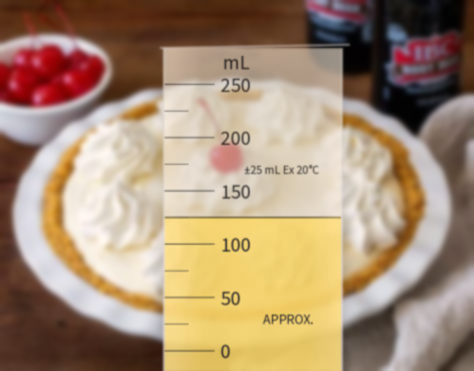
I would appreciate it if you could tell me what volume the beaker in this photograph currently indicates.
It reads 125 mL
